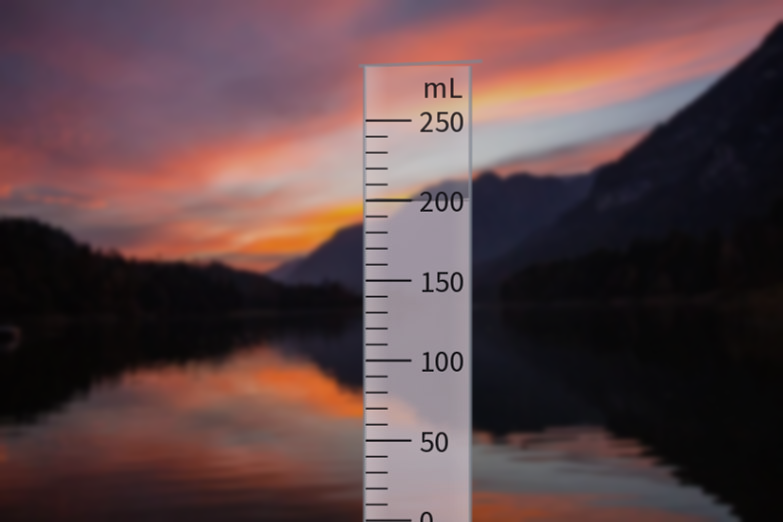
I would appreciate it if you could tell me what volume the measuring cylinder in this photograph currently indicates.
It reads 200 mL
